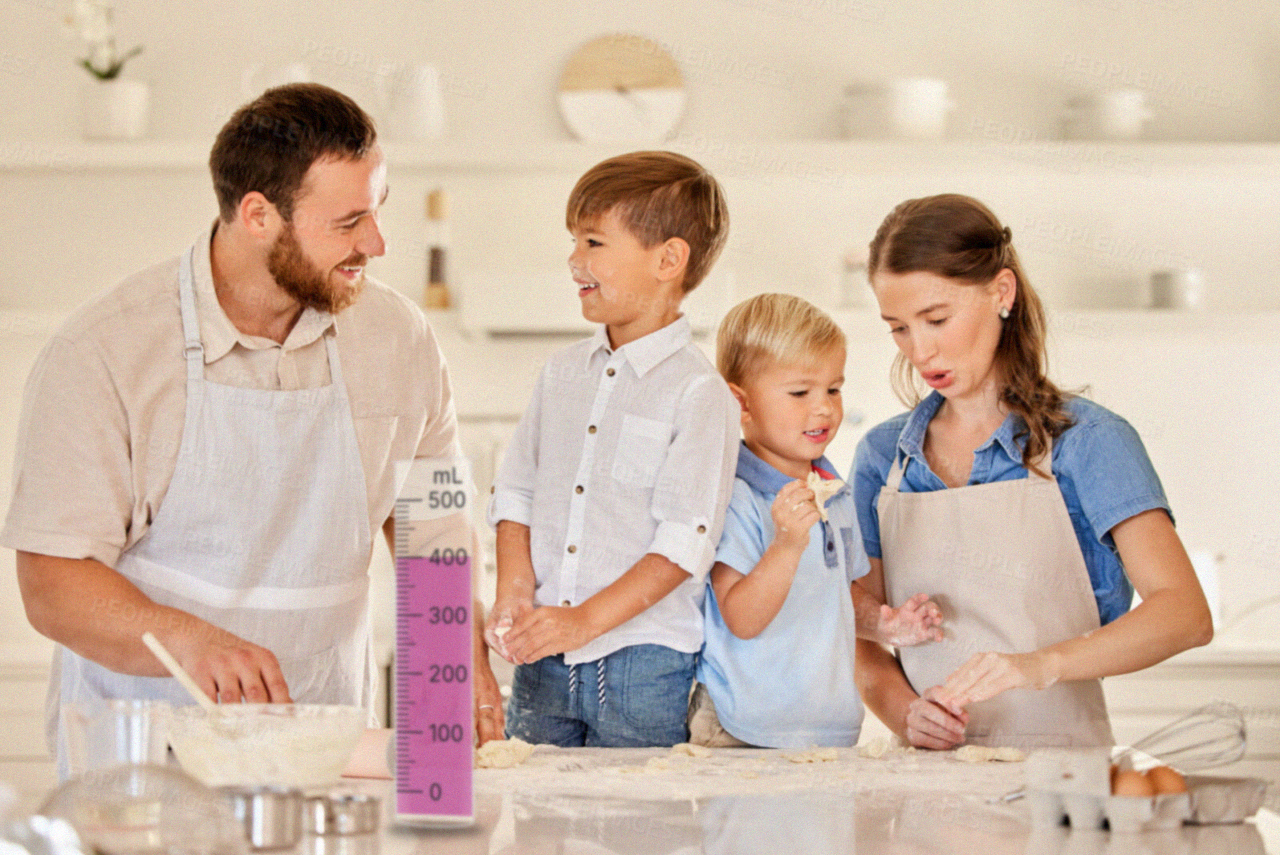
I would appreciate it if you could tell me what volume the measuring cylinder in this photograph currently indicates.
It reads 400 mL
